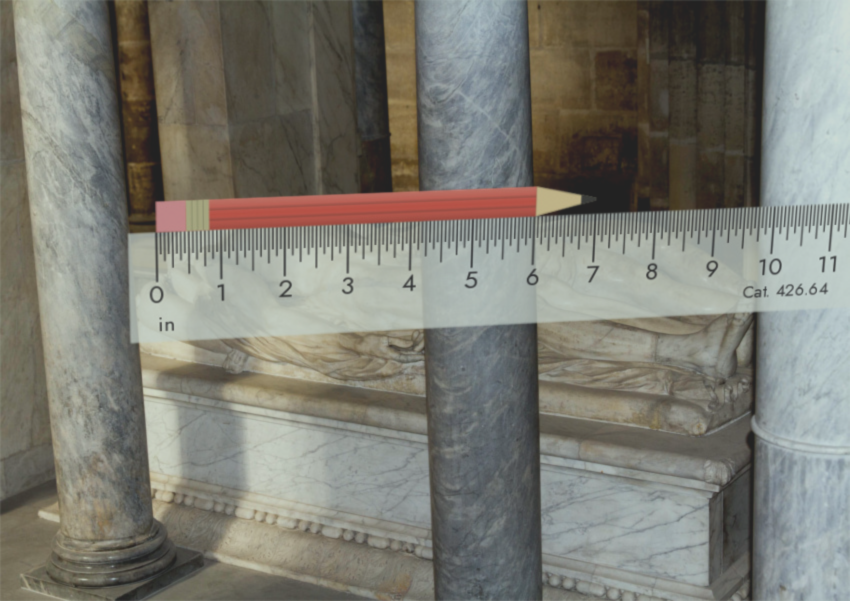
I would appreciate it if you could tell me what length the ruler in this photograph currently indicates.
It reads 7 in
